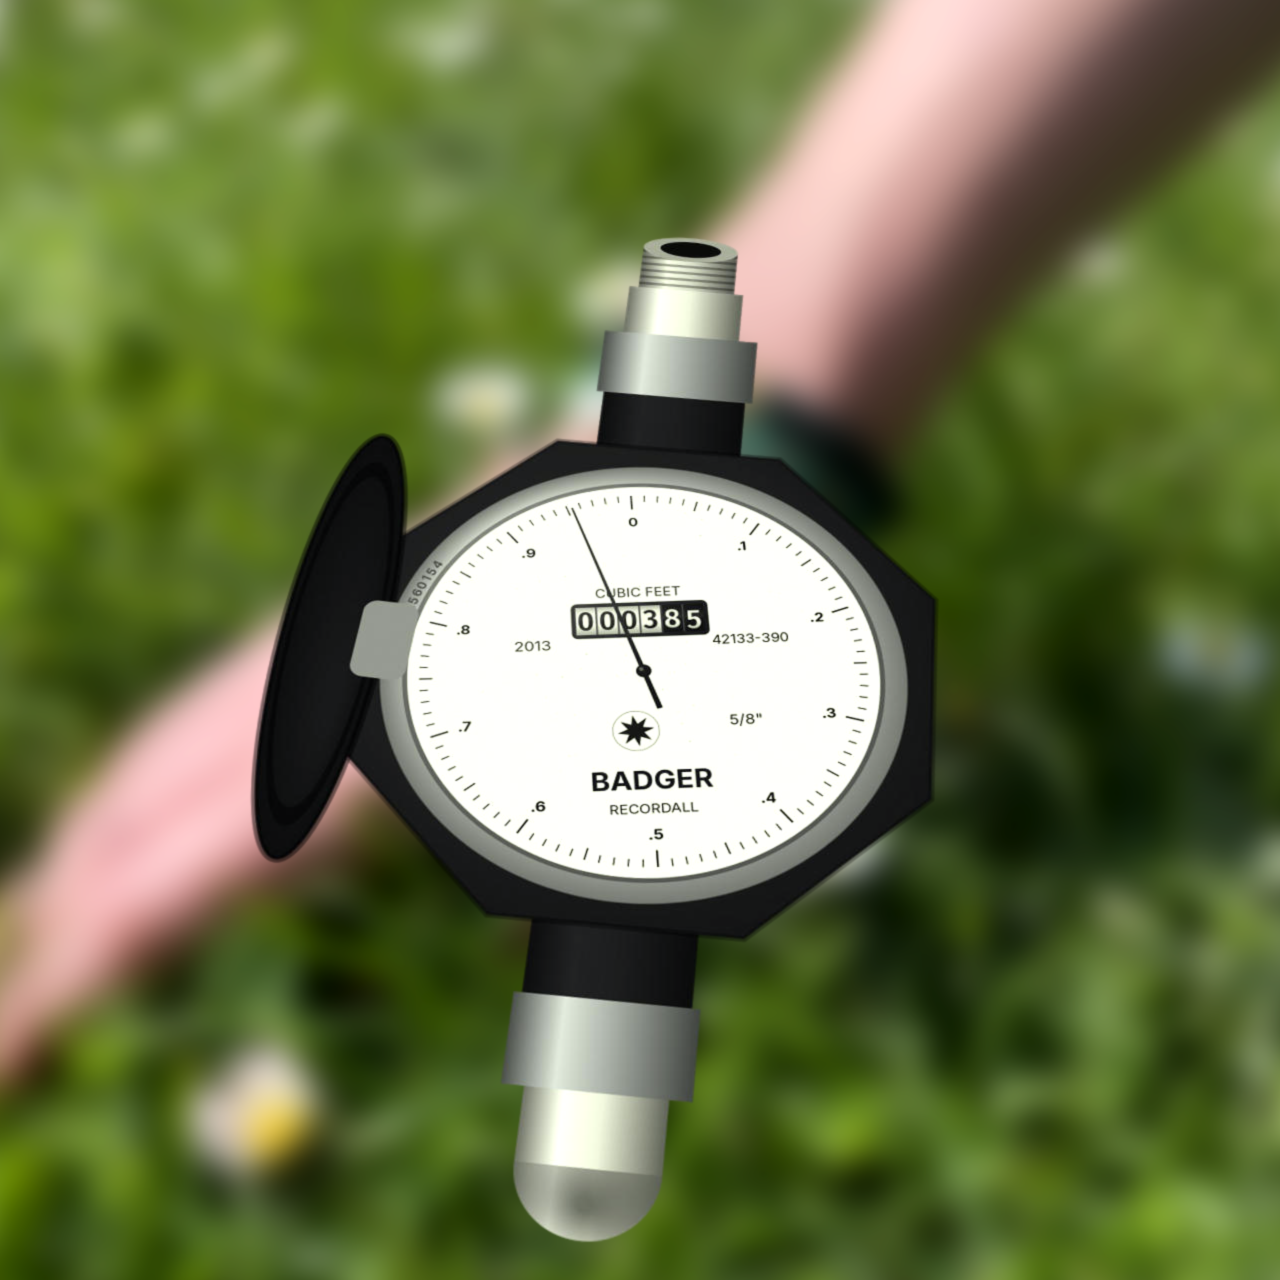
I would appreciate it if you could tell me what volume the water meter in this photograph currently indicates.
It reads 384.95 ft³
